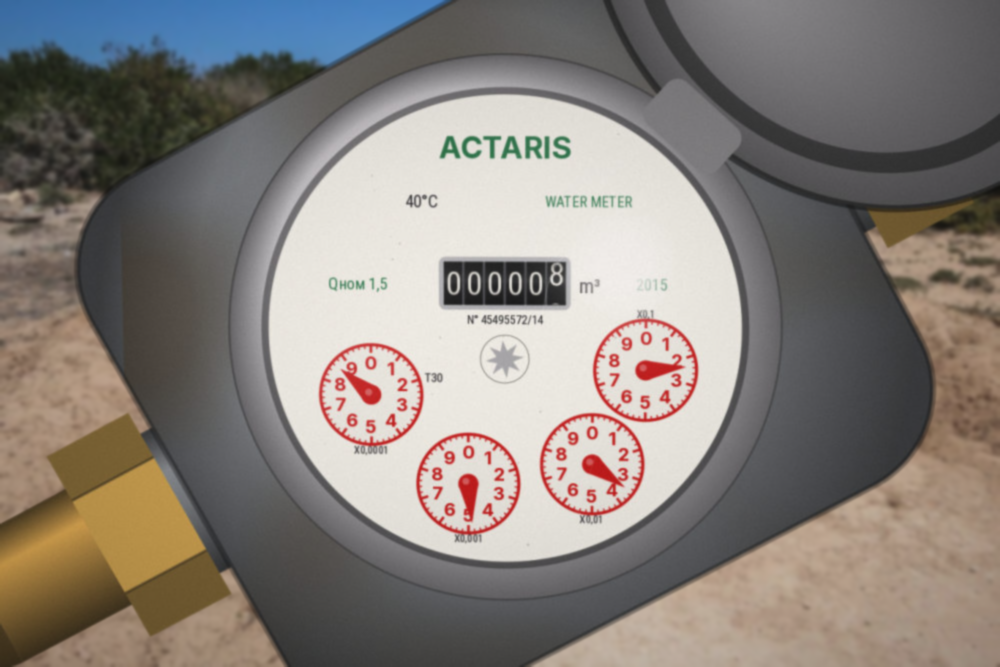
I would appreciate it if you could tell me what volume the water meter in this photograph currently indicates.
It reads 8.2348 m³
